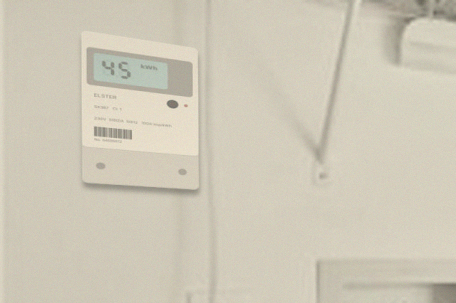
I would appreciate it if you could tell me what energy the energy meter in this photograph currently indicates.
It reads 45 kWh
